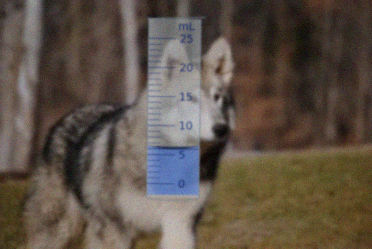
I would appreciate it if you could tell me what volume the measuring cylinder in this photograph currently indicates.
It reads 6 mL
